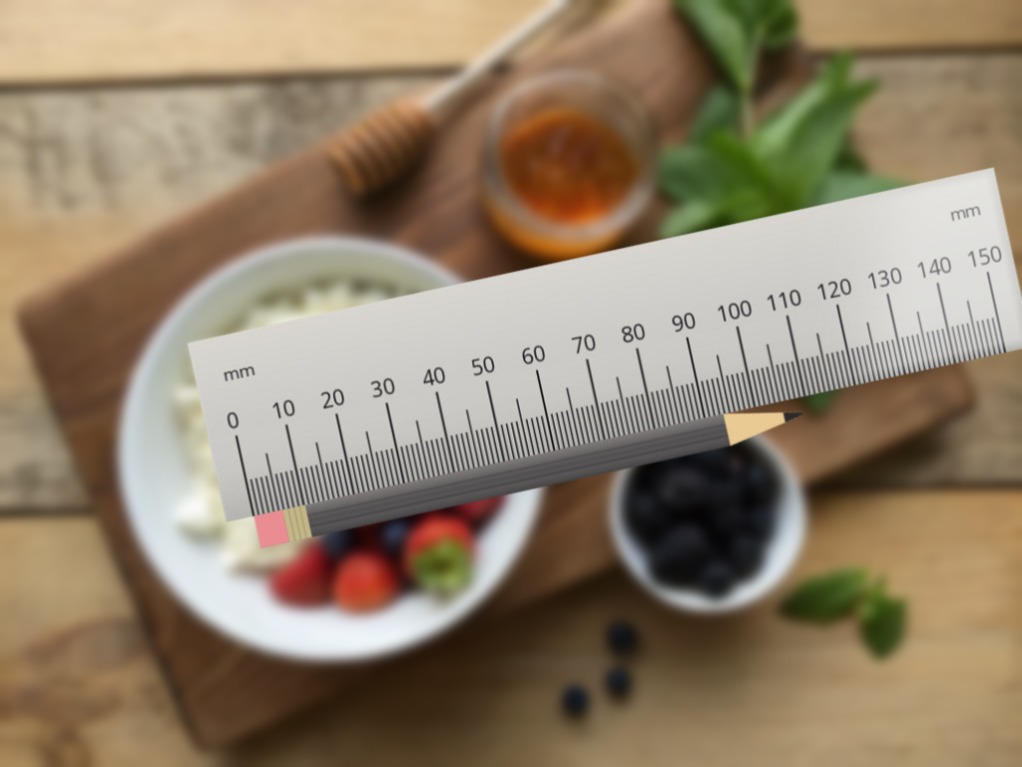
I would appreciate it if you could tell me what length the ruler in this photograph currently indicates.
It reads 109 mm
